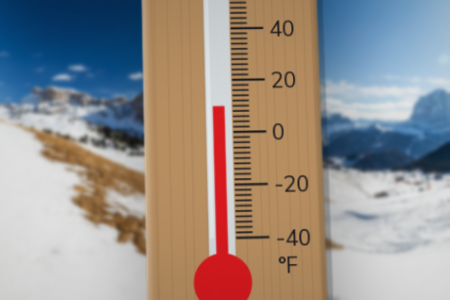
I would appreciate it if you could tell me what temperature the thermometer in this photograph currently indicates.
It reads 10 °F
